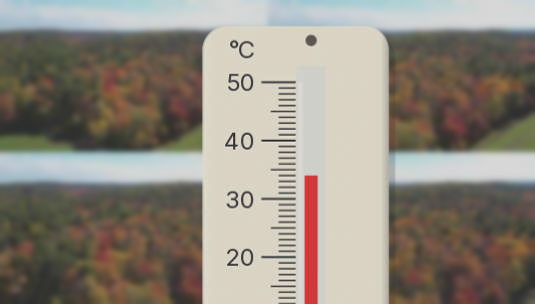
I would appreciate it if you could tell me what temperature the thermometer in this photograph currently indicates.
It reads 34 °C
